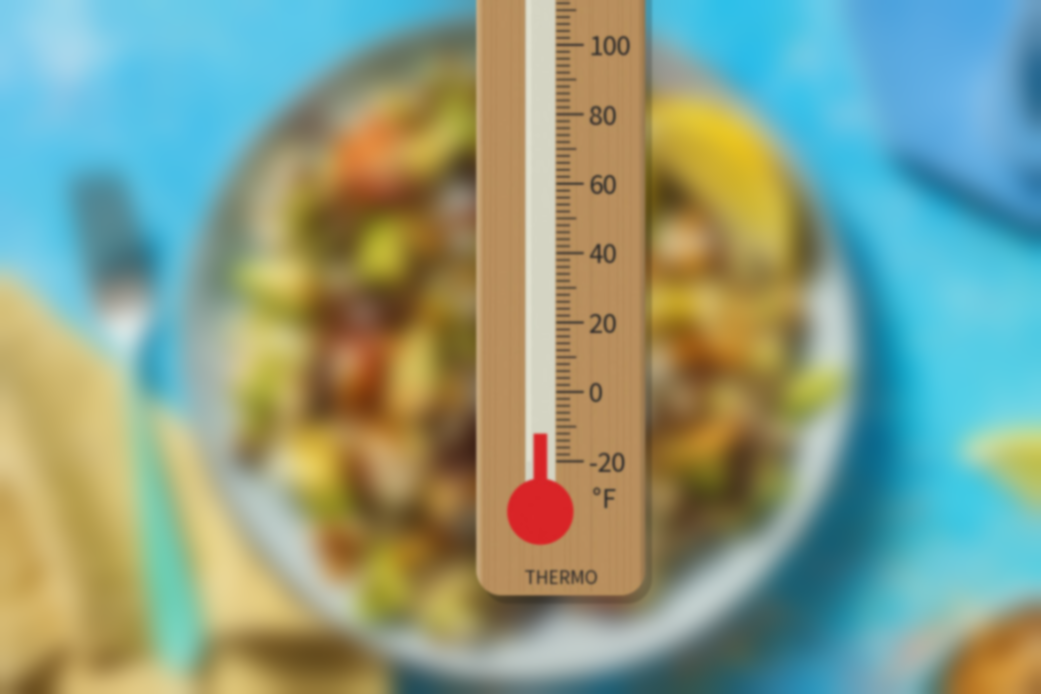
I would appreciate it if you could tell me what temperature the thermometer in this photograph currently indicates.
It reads -12 °F
